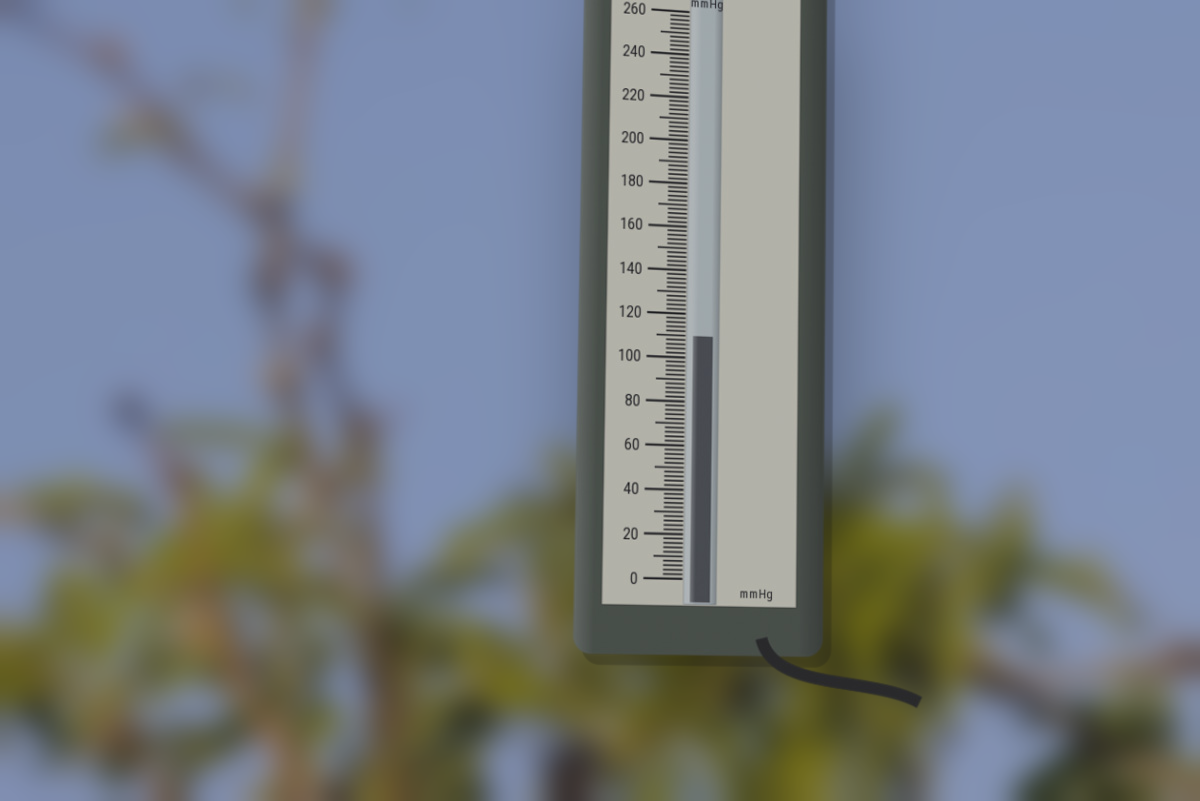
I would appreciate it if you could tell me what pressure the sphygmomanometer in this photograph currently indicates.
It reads 110 mmHg
